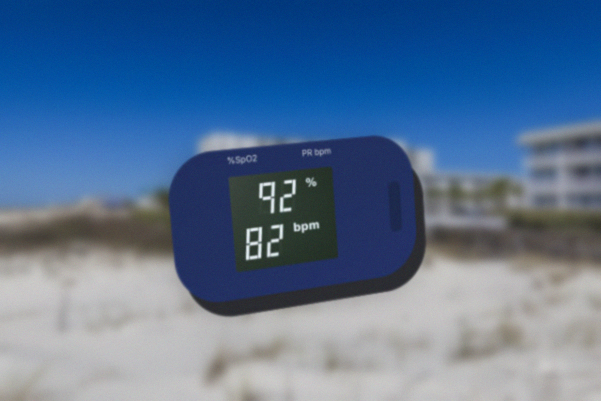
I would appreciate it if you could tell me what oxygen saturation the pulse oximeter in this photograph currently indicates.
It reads 92 %
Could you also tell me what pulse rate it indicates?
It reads 82 bpm
